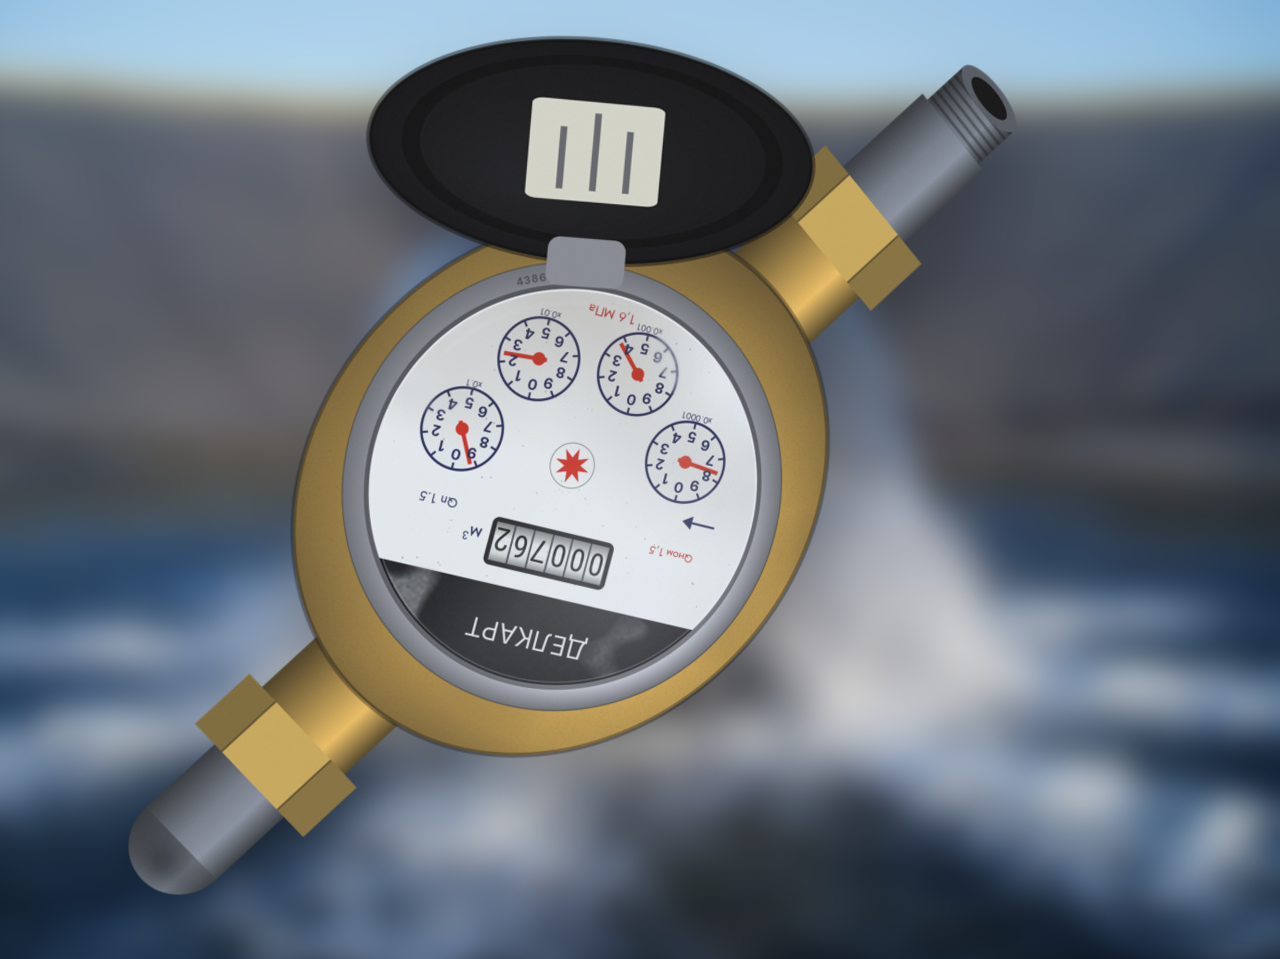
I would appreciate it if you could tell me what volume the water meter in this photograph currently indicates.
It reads 761.9237 m³
